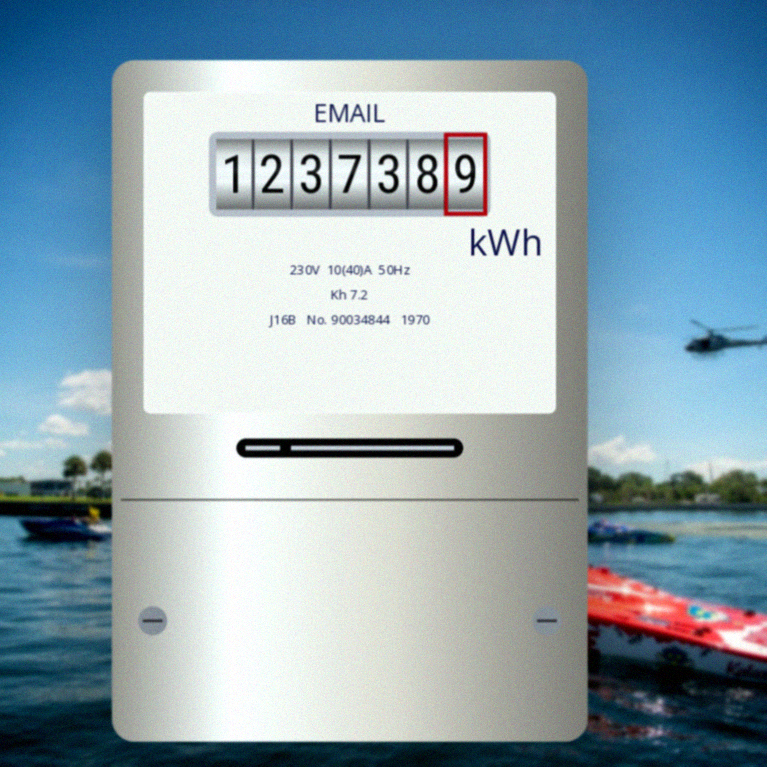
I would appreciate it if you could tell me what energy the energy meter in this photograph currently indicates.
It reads 123738.9 kWh
